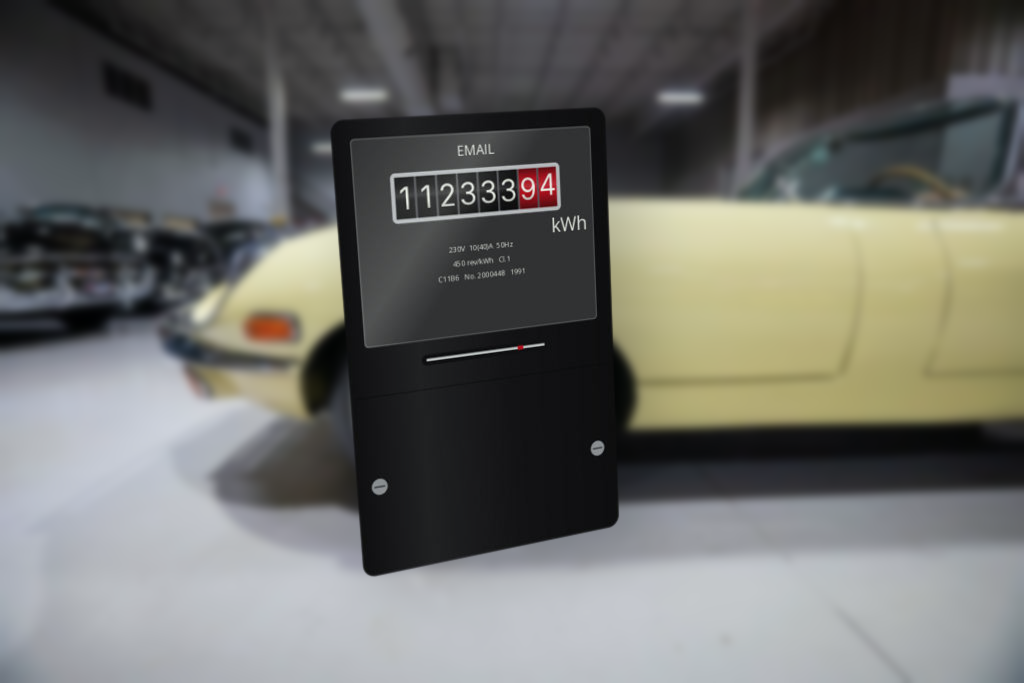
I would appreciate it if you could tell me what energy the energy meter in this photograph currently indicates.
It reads 112333.94 kWh
